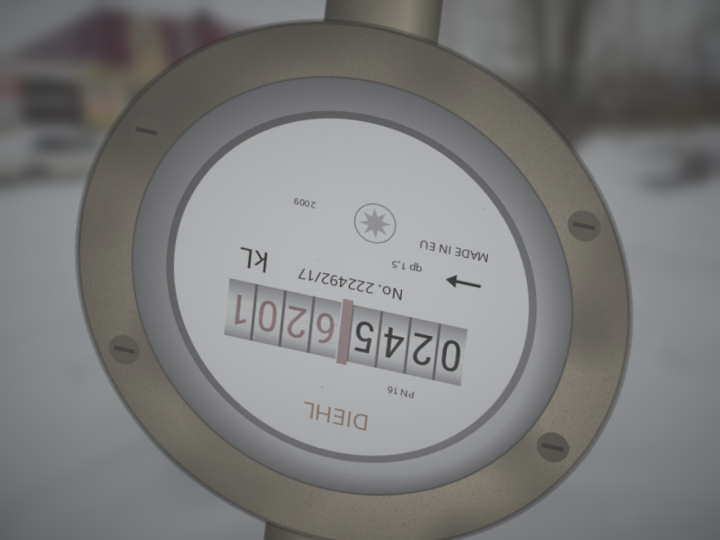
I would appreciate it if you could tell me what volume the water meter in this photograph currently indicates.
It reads 245.6201 kL
